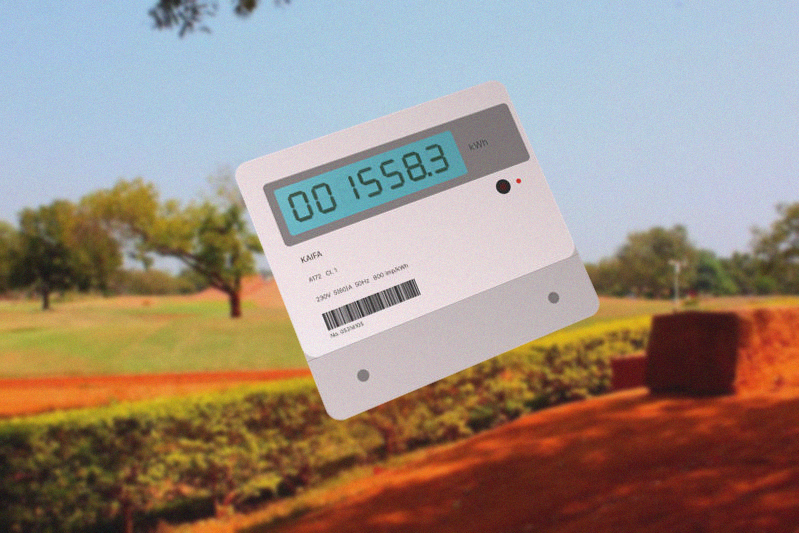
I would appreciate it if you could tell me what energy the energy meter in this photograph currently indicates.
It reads 1558.3 kWh
